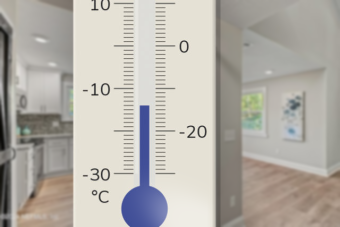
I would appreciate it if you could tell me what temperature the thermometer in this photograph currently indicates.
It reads -14 °C
